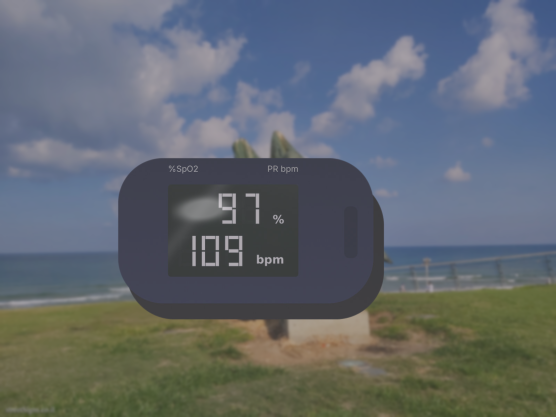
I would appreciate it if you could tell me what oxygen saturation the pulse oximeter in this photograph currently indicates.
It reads 97 %
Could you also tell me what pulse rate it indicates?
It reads 109 bpm
